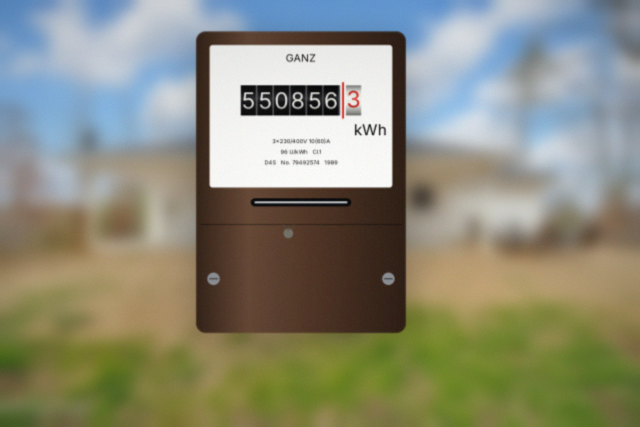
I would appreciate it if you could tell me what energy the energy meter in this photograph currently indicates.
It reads 550856.3 kWh
